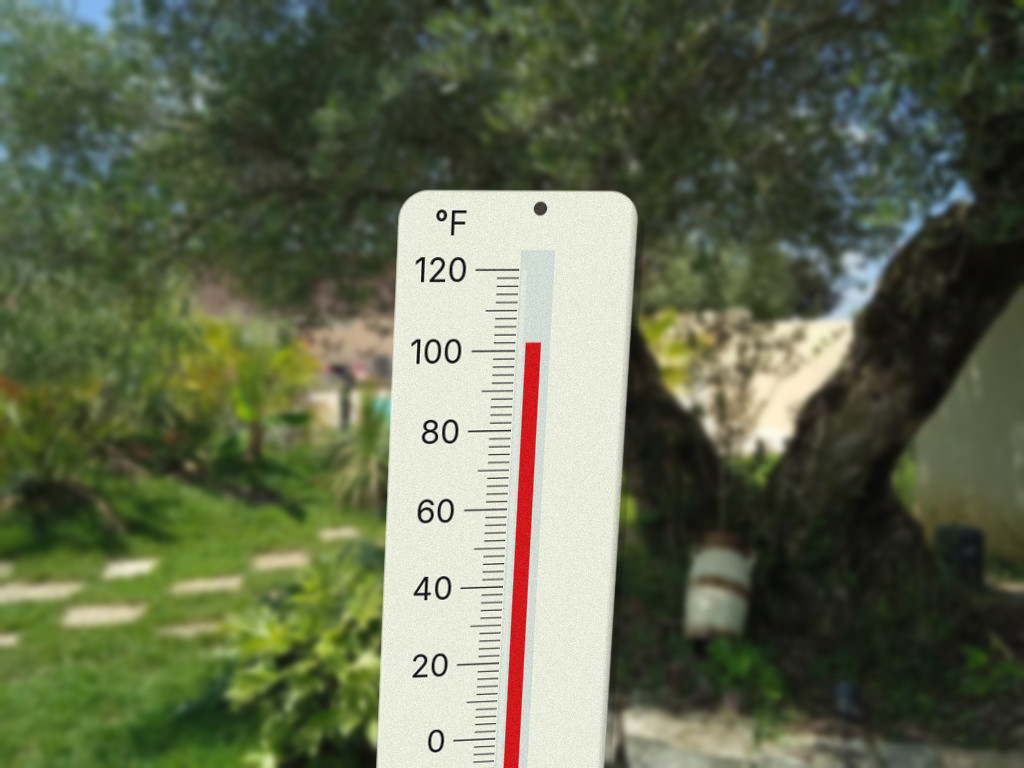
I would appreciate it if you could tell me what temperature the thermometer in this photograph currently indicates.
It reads 102 °F
